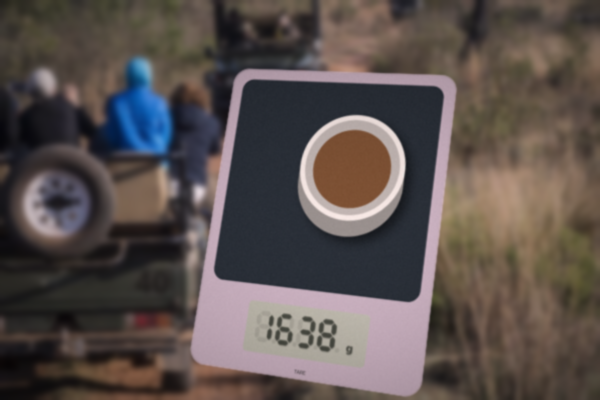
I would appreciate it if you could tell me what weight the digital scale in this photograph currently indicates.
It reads 1638 g
